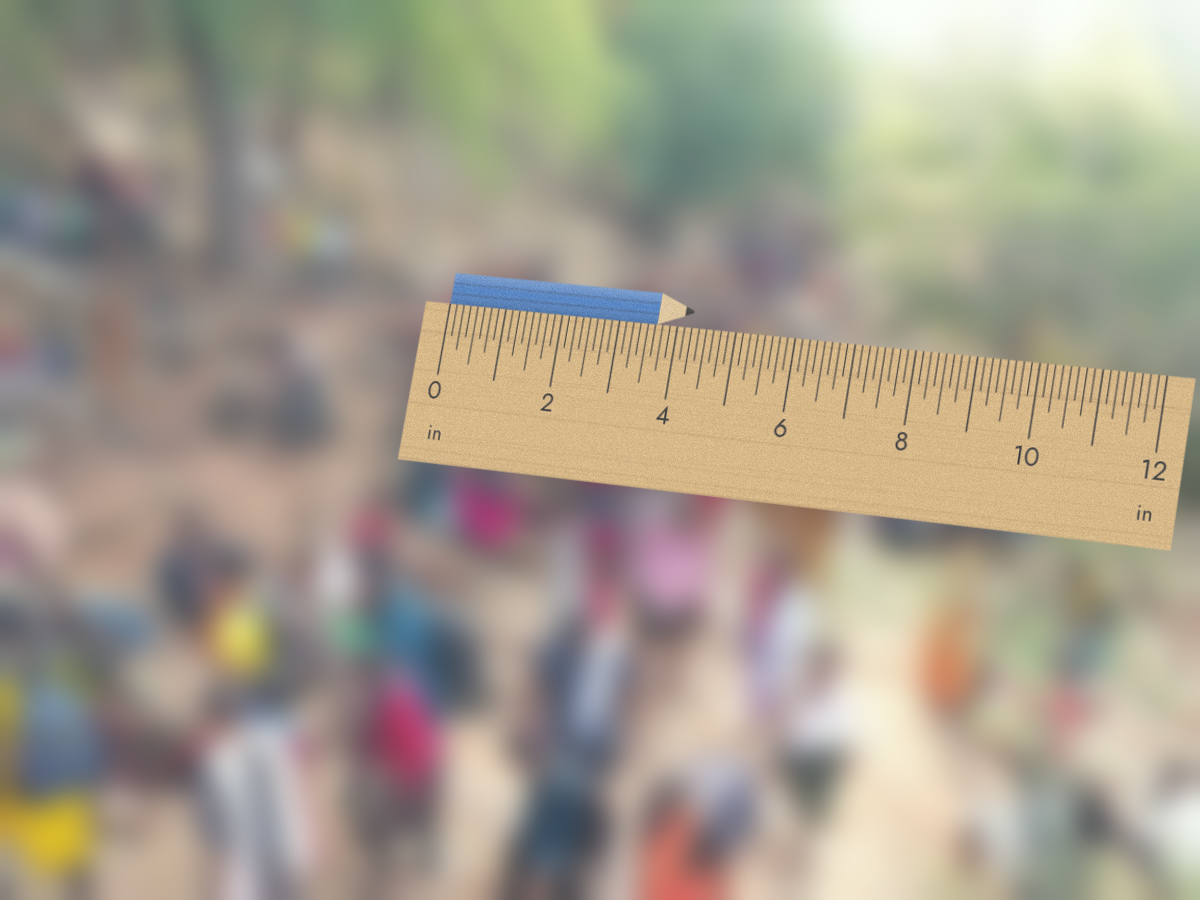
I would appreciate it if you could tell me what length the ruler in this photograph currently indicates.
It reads 4.25 in
